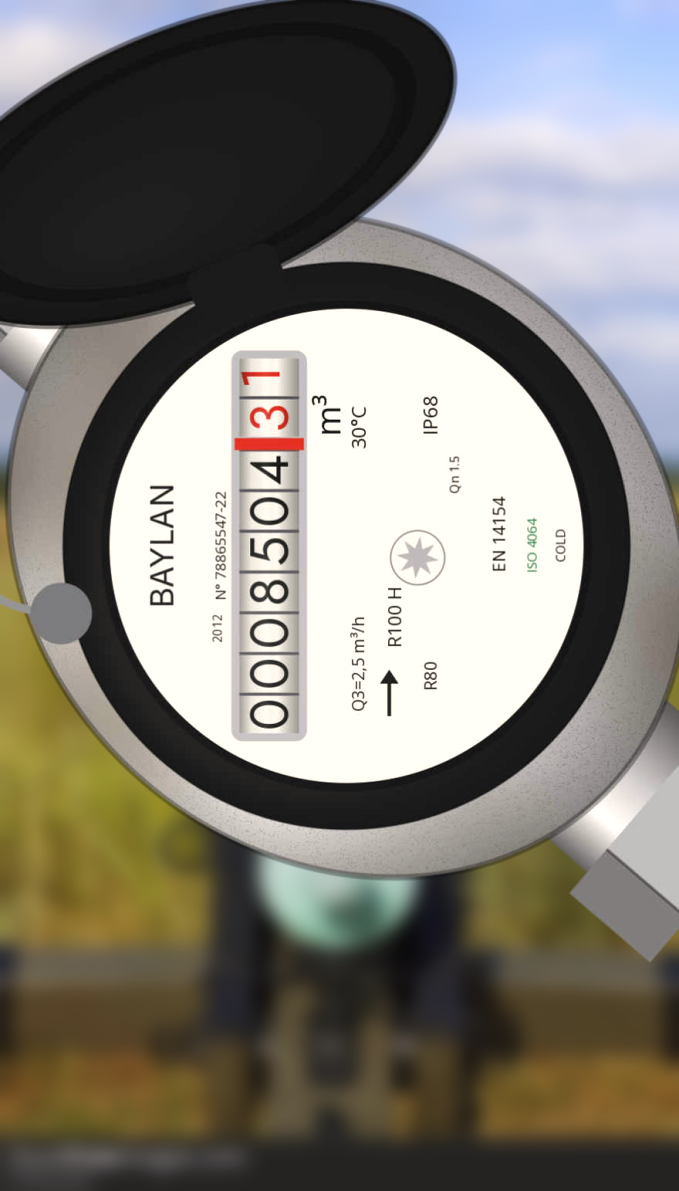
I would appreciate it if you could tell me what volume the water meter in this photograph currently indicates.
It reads 8504.31 m³
